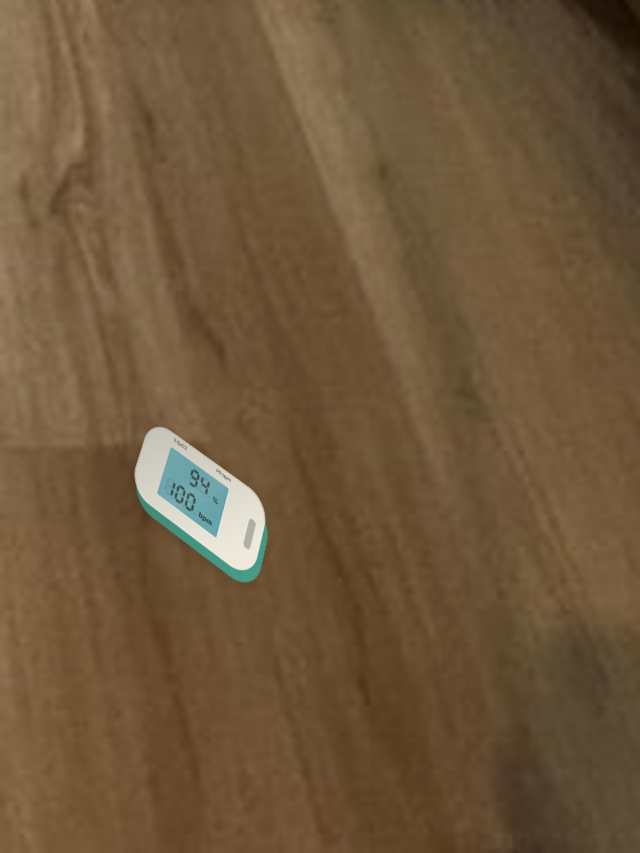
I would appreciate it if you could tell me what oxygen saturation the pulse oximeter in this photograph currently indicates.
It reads 94 %
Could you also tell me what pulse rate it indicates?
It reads 100 bpm
